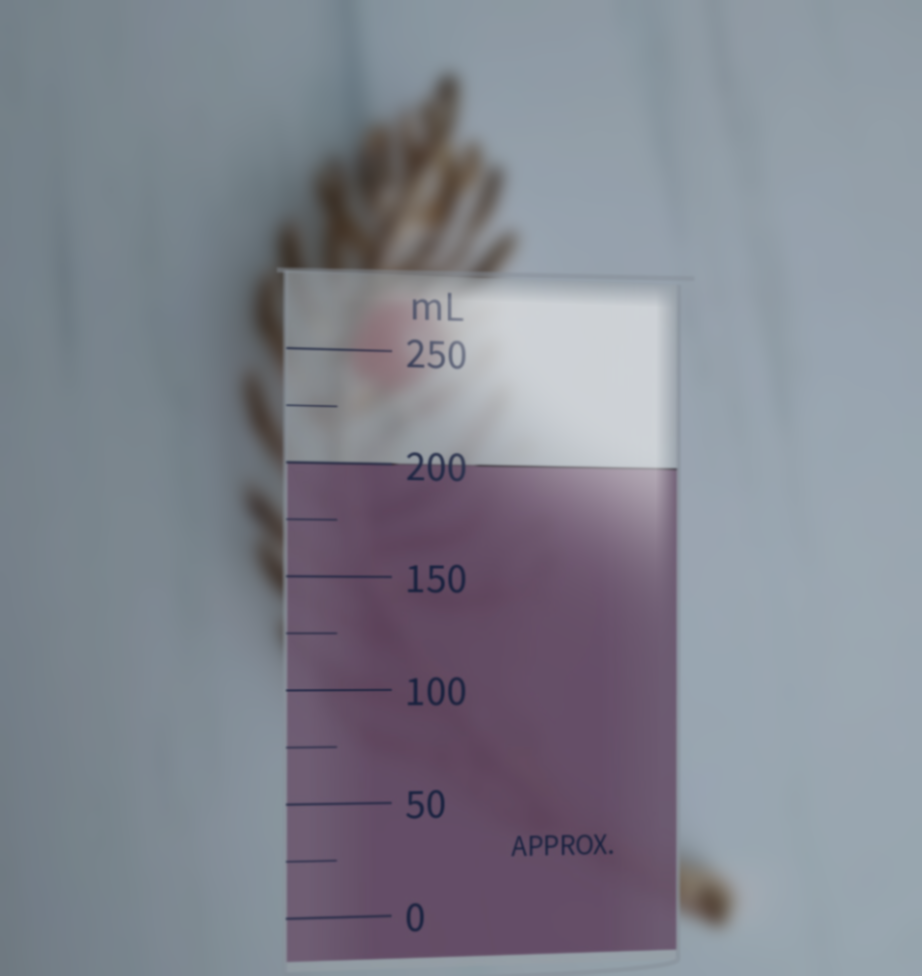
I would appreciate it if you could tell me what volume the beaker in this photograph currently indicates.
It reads 200 mL
